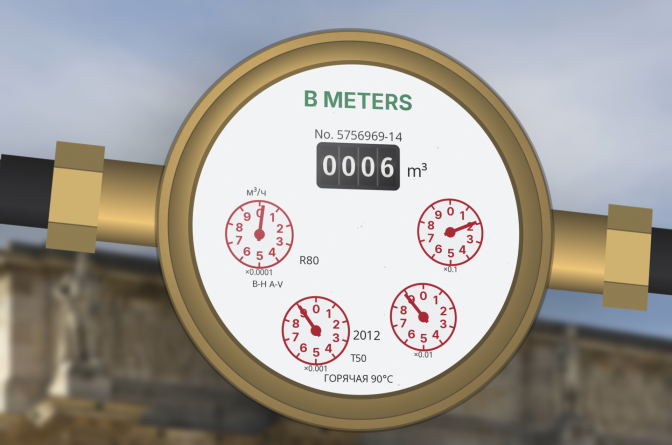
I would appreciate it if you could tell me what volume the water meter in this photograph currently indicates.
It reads 6.1890 m³
